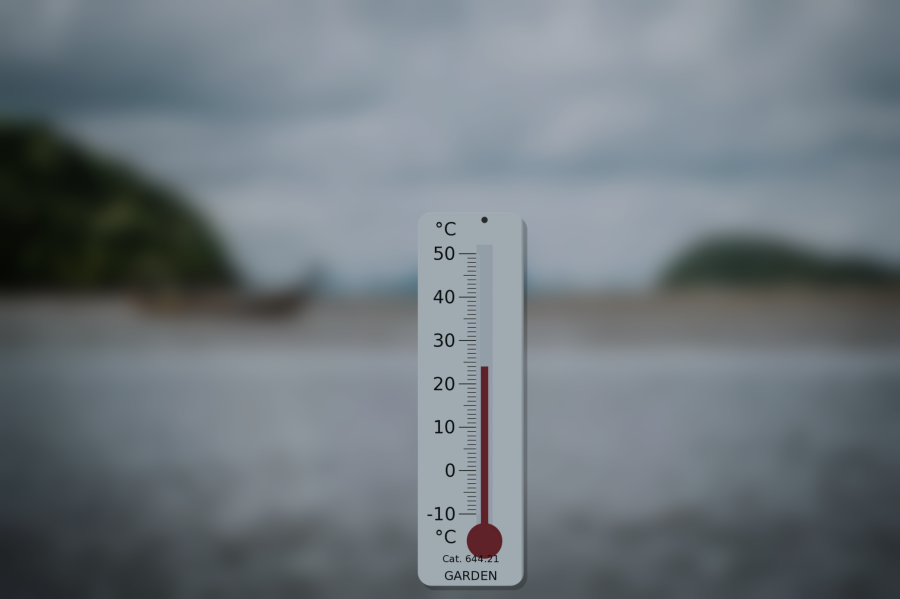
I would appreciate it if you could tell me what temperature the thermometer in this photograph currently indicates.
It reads 24 °C
